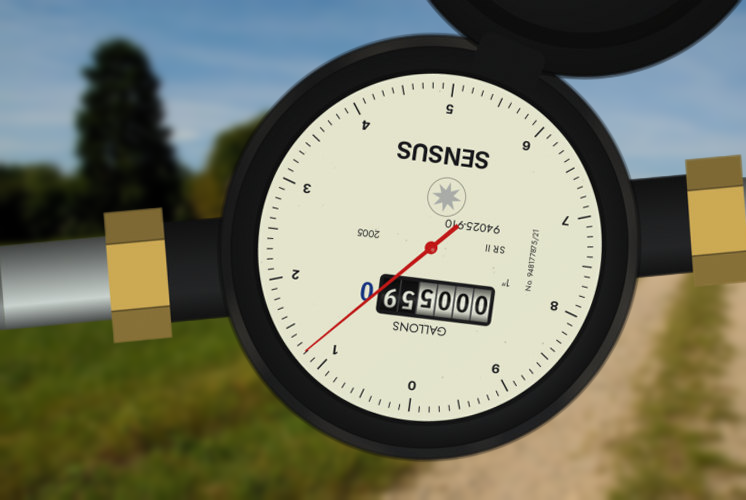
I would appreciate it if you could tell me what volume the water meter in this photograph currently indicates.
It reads 5591.2 gal
